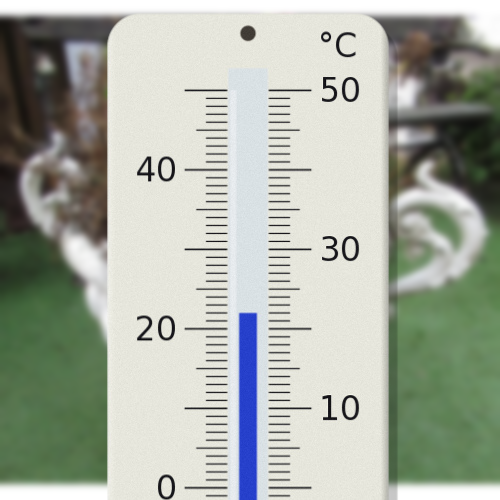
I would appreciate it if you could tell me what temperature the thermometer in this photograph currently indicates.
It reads 22 °C
